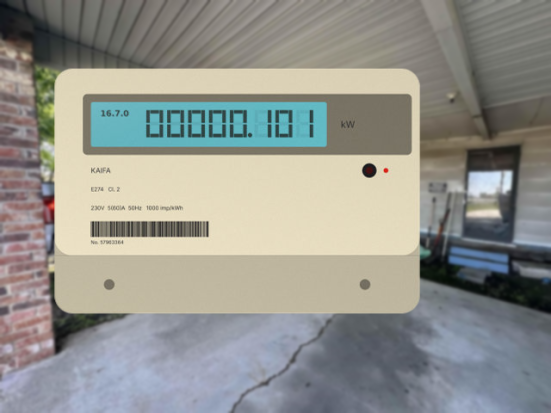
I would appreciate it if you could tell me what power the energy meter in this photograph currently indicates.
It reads 0.101 kW
